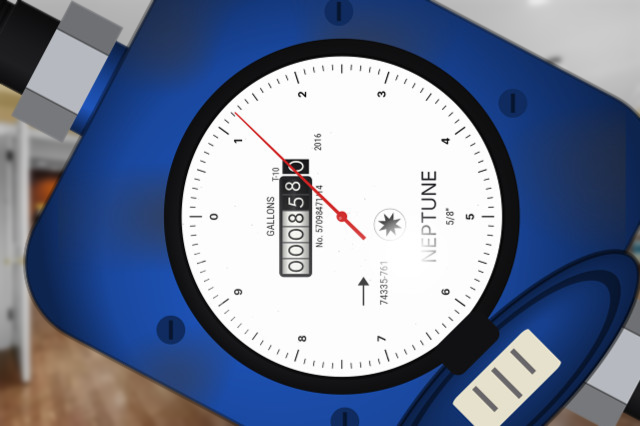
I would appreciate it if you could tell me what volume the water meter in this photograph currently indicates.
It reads 8581.2 gal
